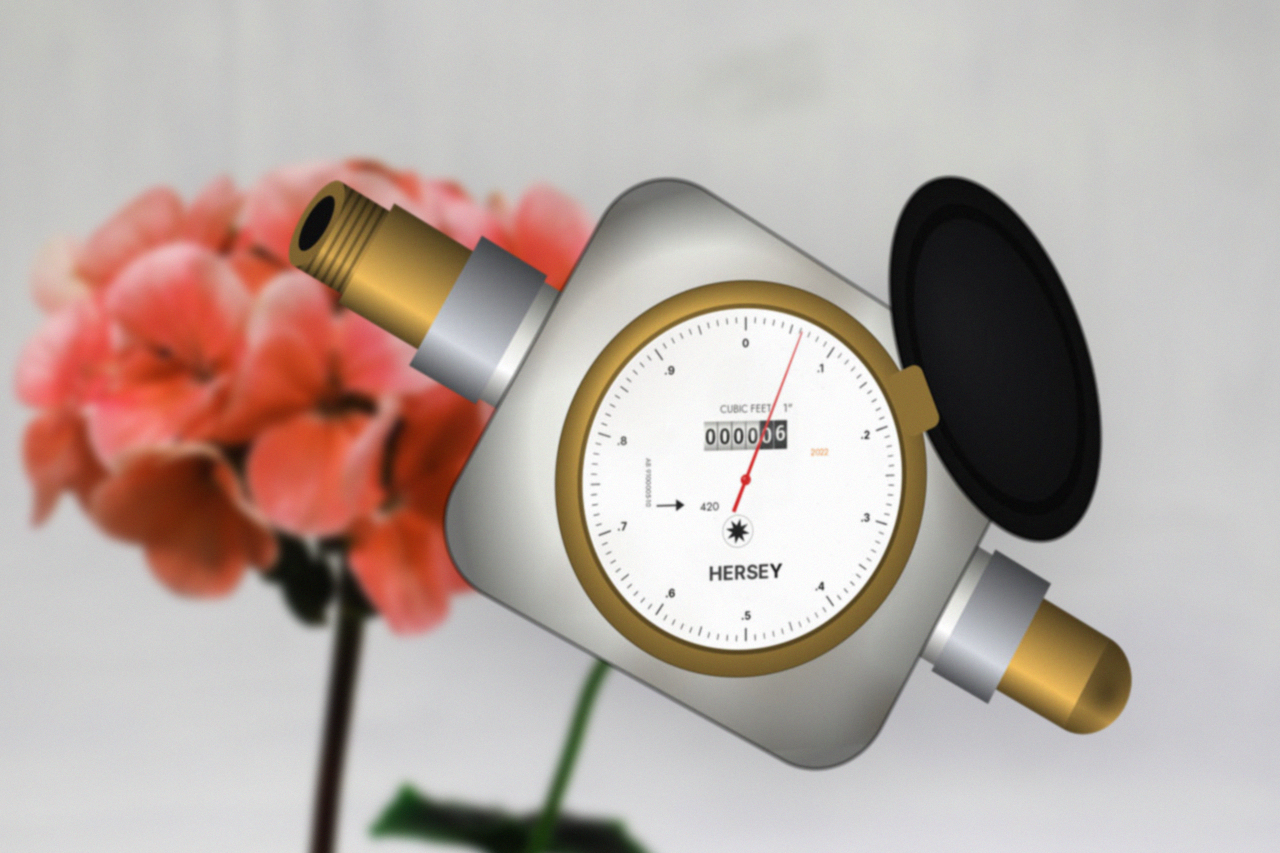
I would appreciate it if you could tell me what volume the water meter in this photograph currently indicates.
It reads 6.06 ft³
